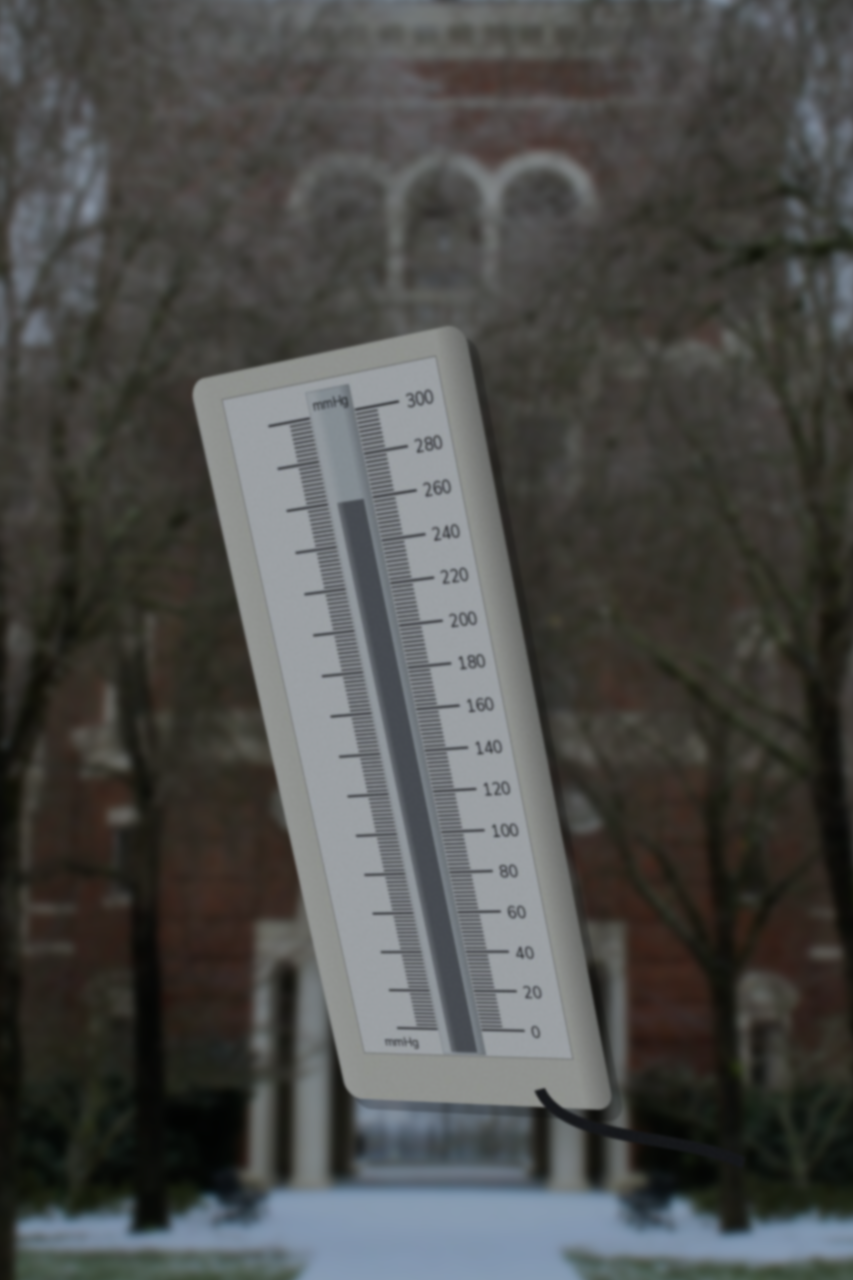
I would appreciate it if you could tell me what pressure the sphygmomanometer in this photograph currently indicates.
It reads 260 mmHg
